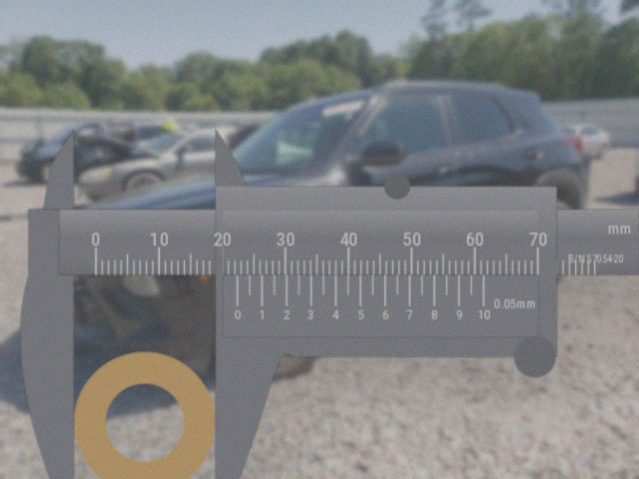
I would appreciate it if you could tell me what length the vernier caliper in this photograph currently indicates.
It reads 22.4 mm
